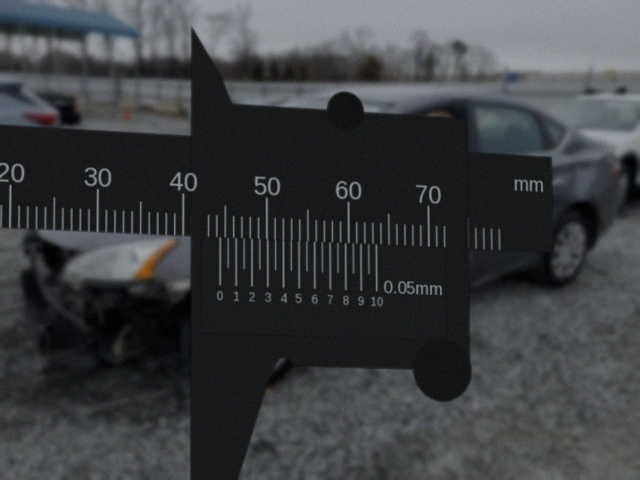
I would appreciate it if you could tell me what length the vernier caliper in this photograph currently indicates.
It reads 44.4 mm
